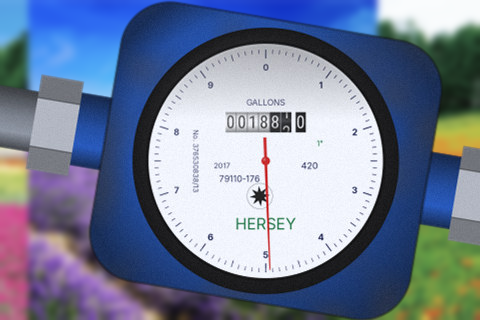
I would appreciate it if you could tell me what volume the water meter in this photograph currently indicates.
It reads 18814.9 gal
